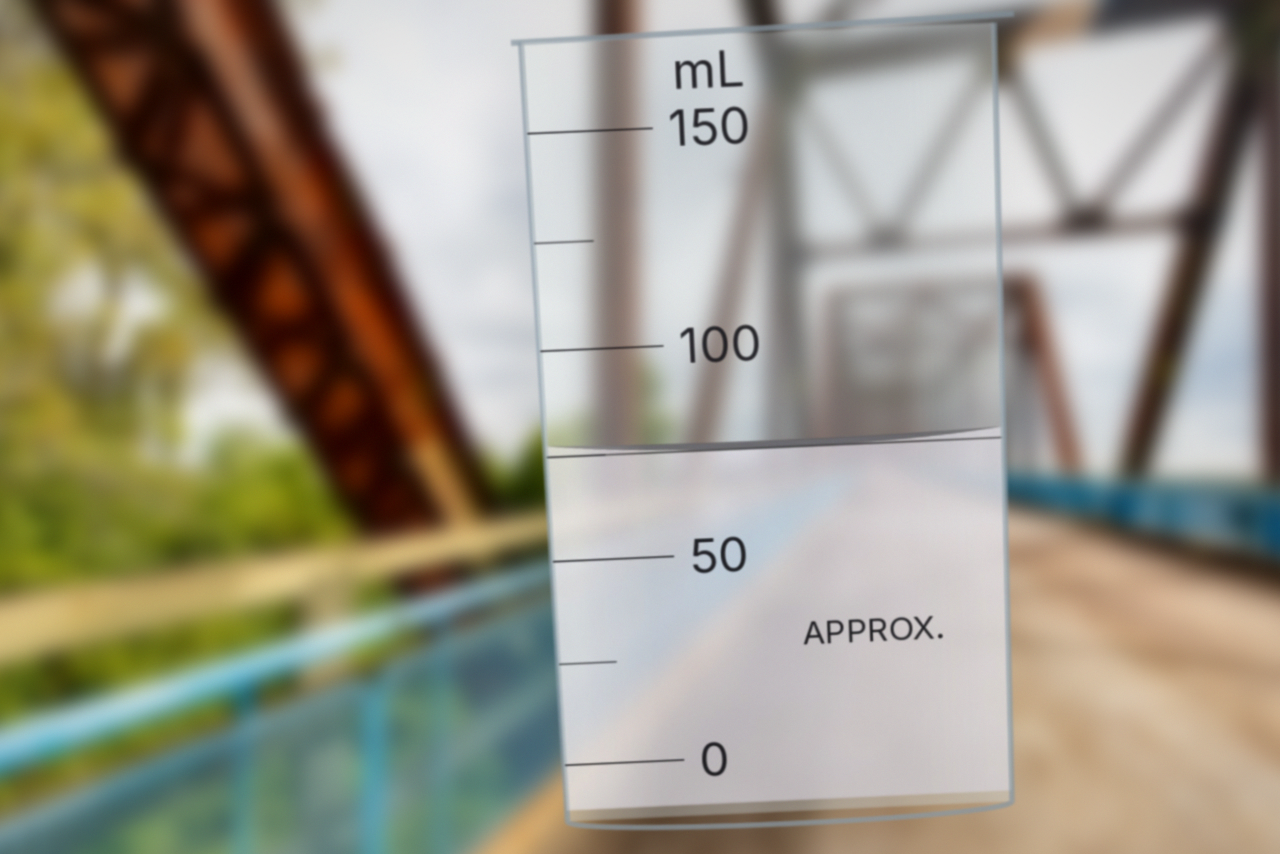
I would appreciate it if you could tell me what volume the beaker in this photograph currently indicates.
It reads 75 mL
